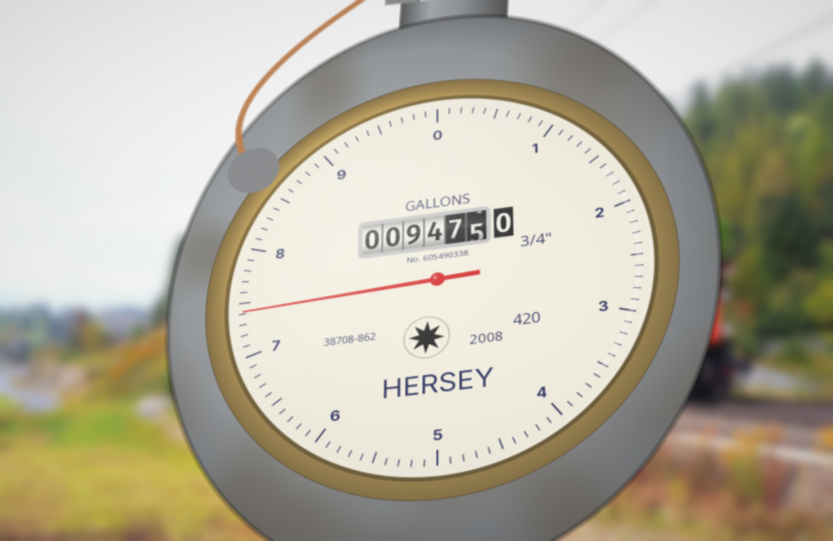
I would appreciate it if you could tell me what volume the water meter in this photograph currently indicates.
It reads 94747.4 gal
